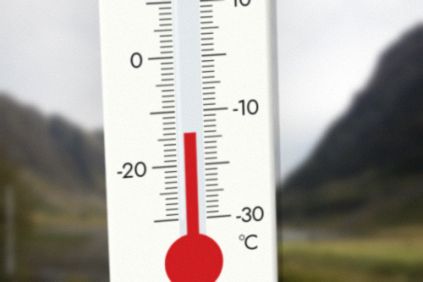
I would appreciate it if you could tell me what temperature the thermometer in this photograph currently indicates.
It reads -14 °C
